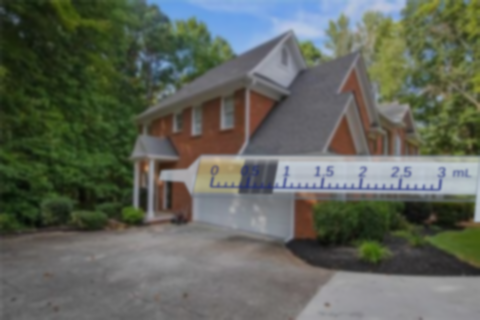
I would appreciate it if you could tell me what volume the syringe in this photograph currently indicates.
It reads 0.4 mL
